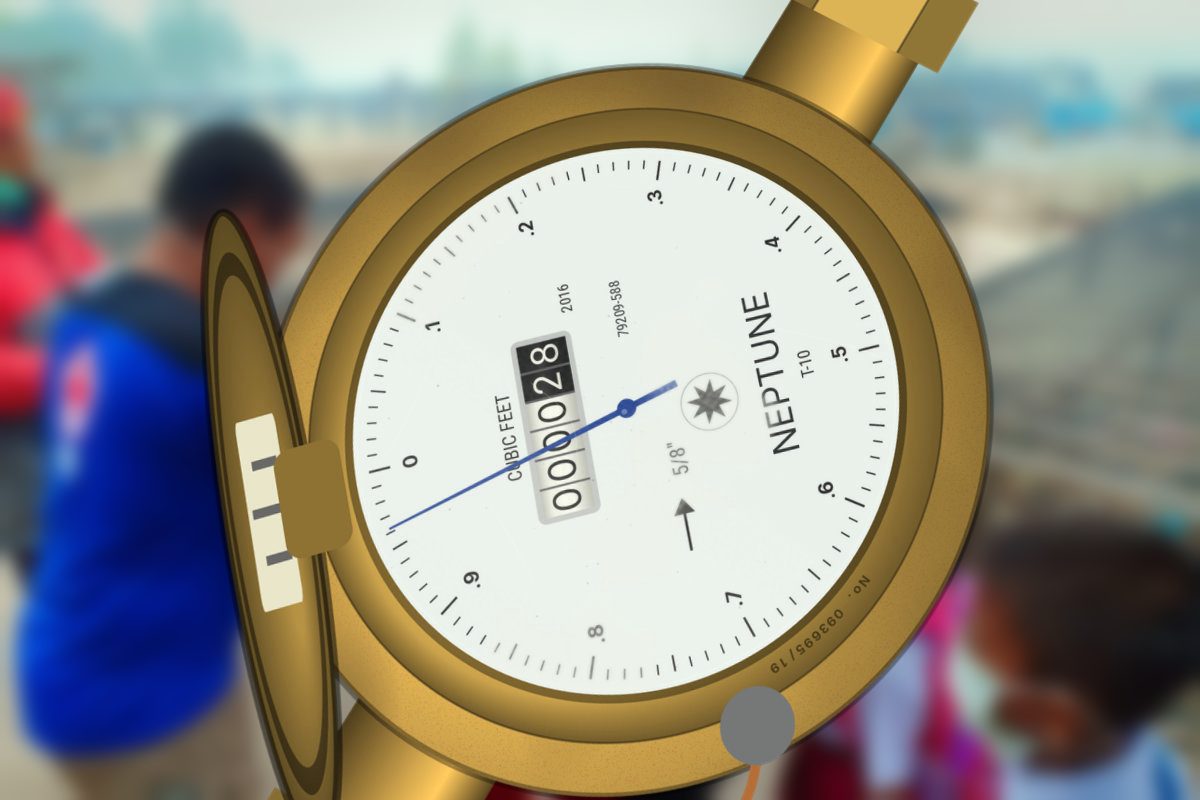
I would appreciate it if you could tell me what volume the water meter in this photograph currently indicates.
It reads 27.96 ft³
